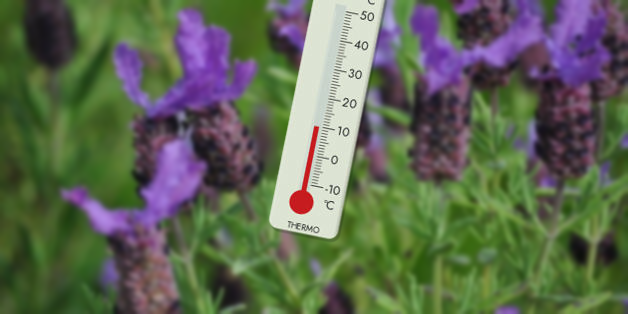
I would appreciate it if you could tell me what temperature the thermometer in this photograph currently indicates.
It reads 10 °C
